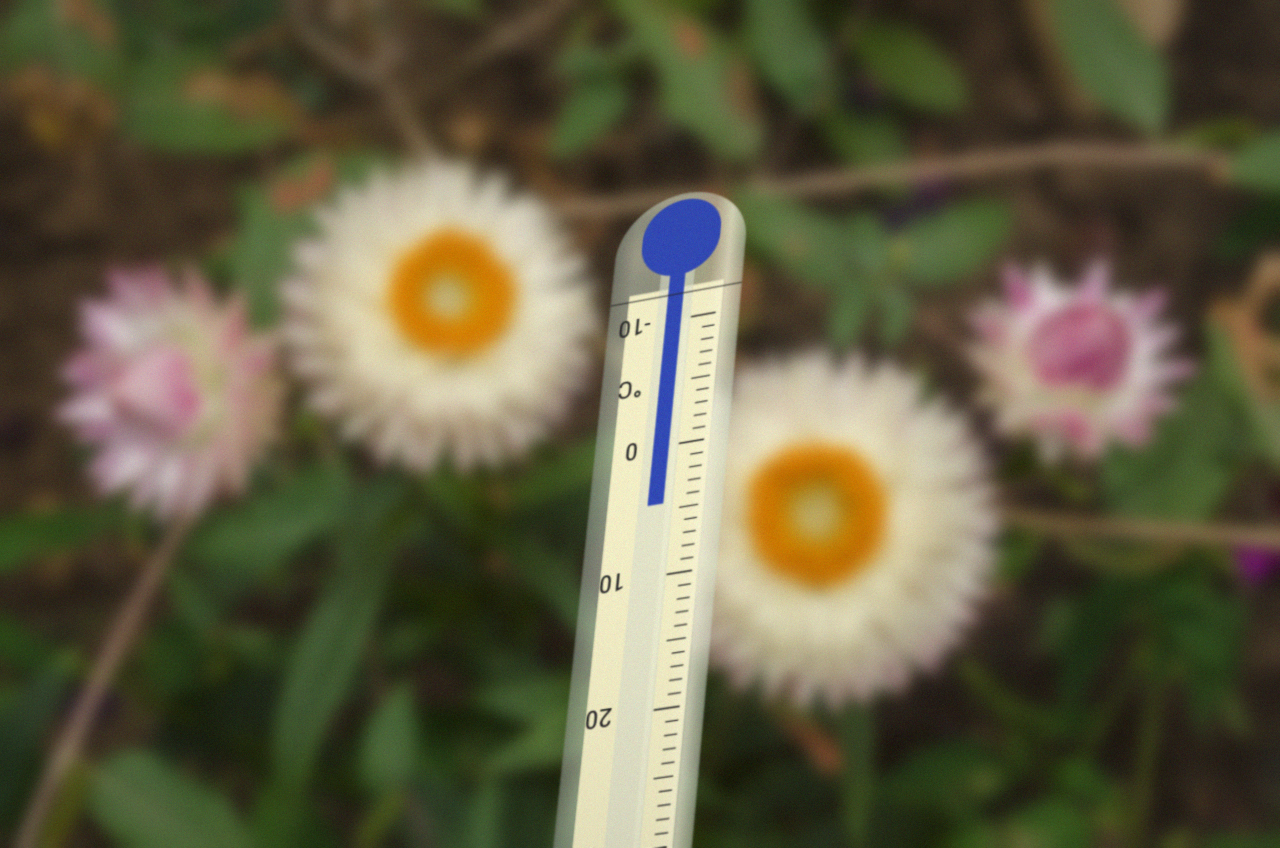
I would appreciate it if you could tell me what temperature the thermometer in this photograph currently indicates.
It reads 4.5 °C
